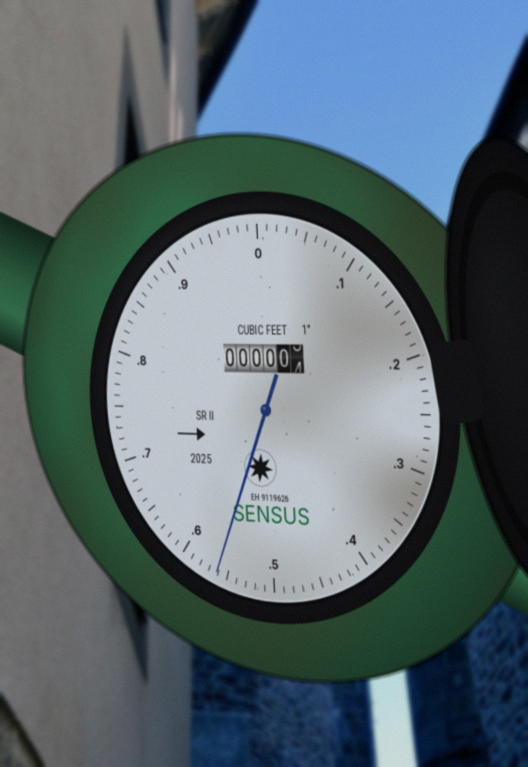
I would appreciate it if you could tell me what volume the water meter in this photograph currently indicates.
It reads 3.56 ft³
